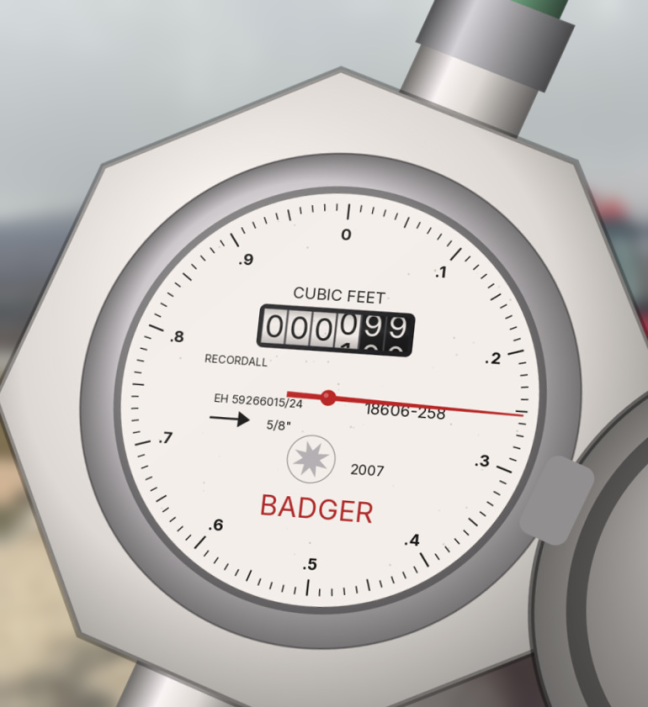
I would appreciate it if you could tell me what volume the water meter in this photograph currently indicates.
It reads 99.25 ft³
